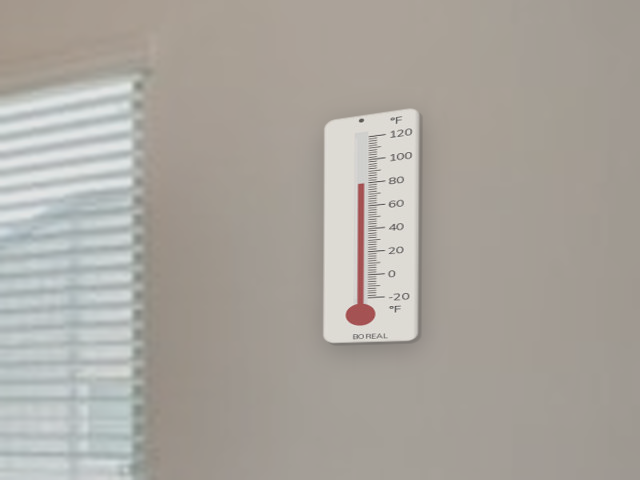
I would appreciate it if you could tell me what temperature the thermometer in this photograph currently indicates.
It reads 80 °F
